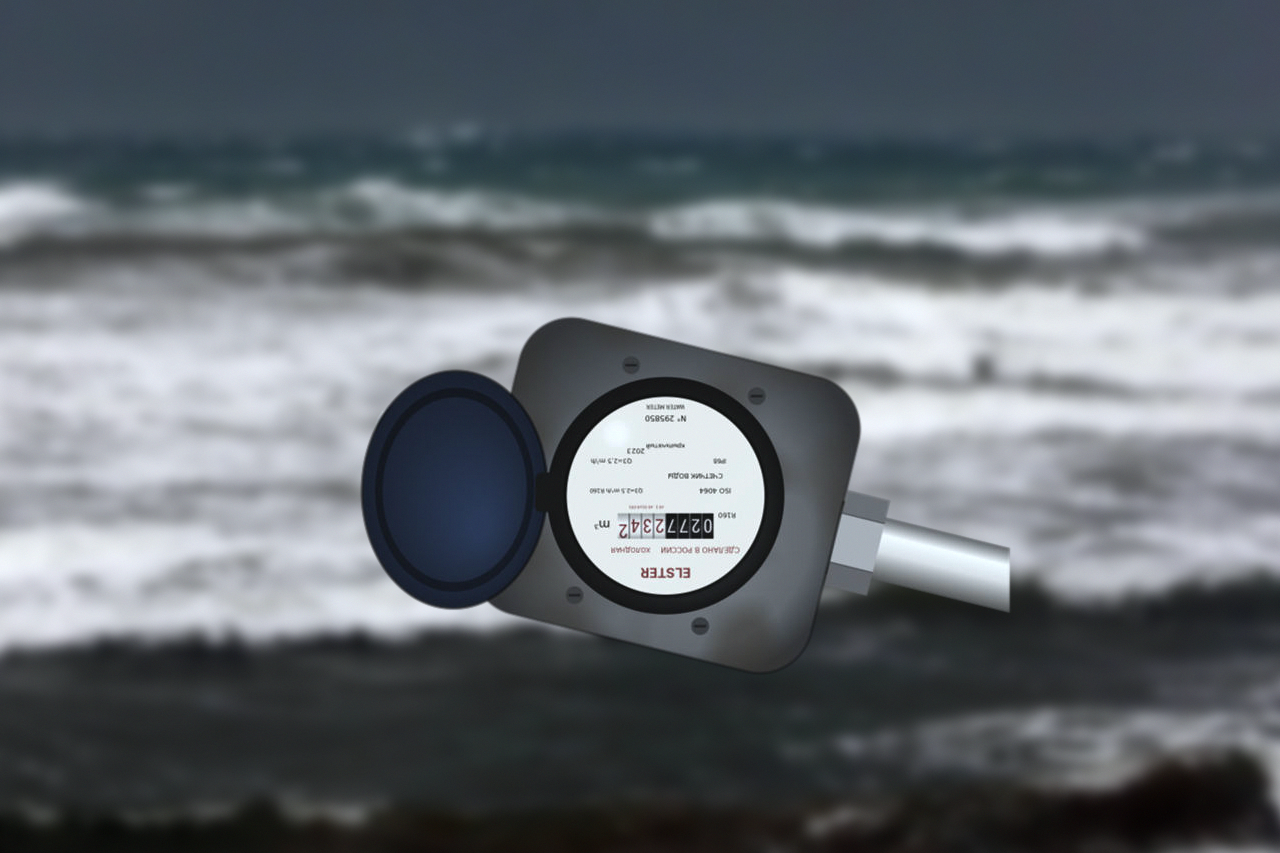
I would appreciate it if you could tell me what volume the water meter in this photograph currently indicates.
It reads 277.2342 m³
